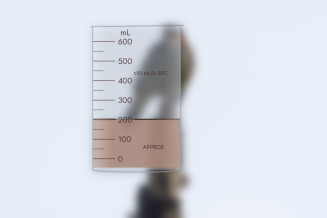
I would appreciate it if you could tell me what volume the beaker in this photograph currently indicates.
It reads 200 mL
